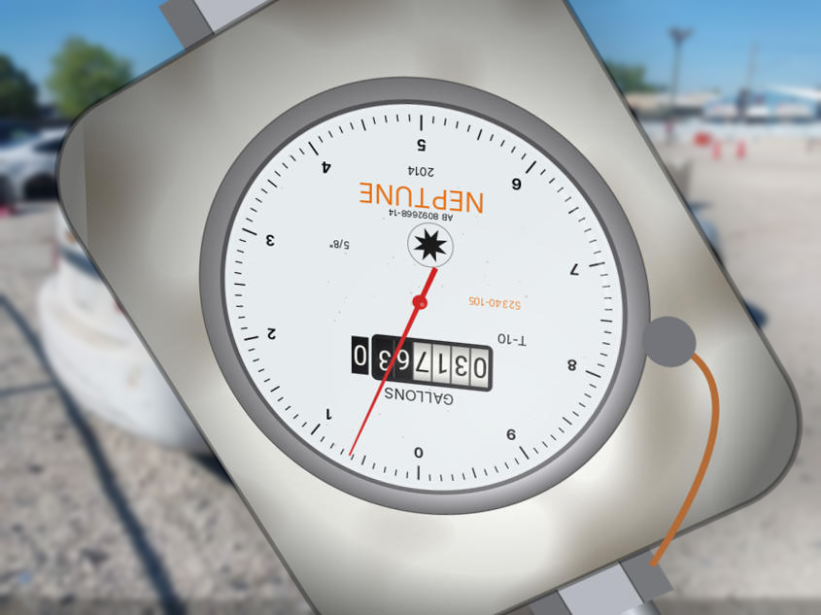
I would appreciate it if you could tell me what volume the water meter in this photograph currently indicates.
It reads 317630.6 gal
